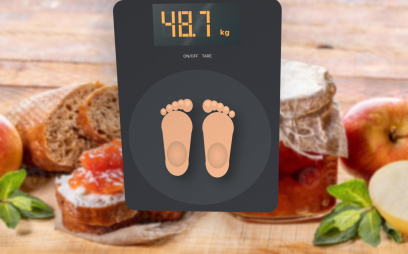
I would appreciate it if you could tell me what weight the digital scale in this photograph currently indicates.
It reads 48.7 kg
